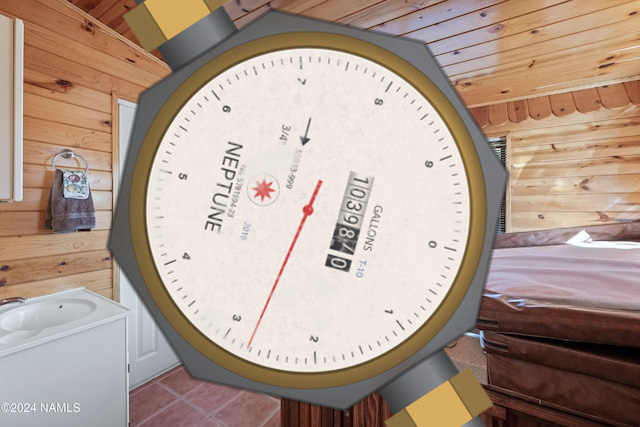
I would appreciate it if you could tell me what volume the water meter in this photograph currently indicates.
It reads 1039872.7 gal
